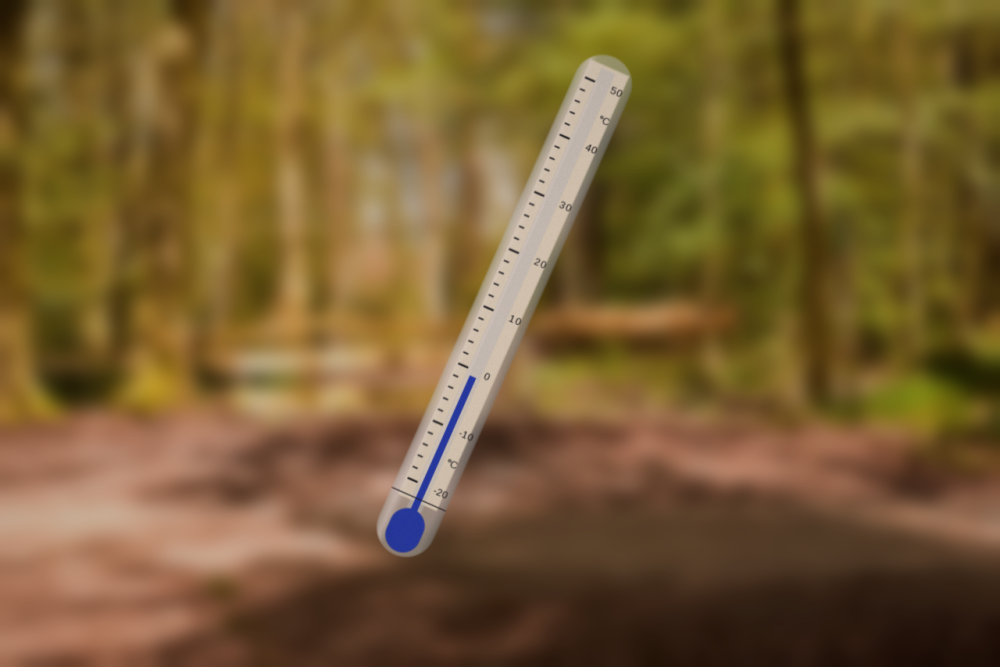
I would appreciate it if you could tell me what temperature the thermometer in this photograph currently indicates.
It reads -1 °C
